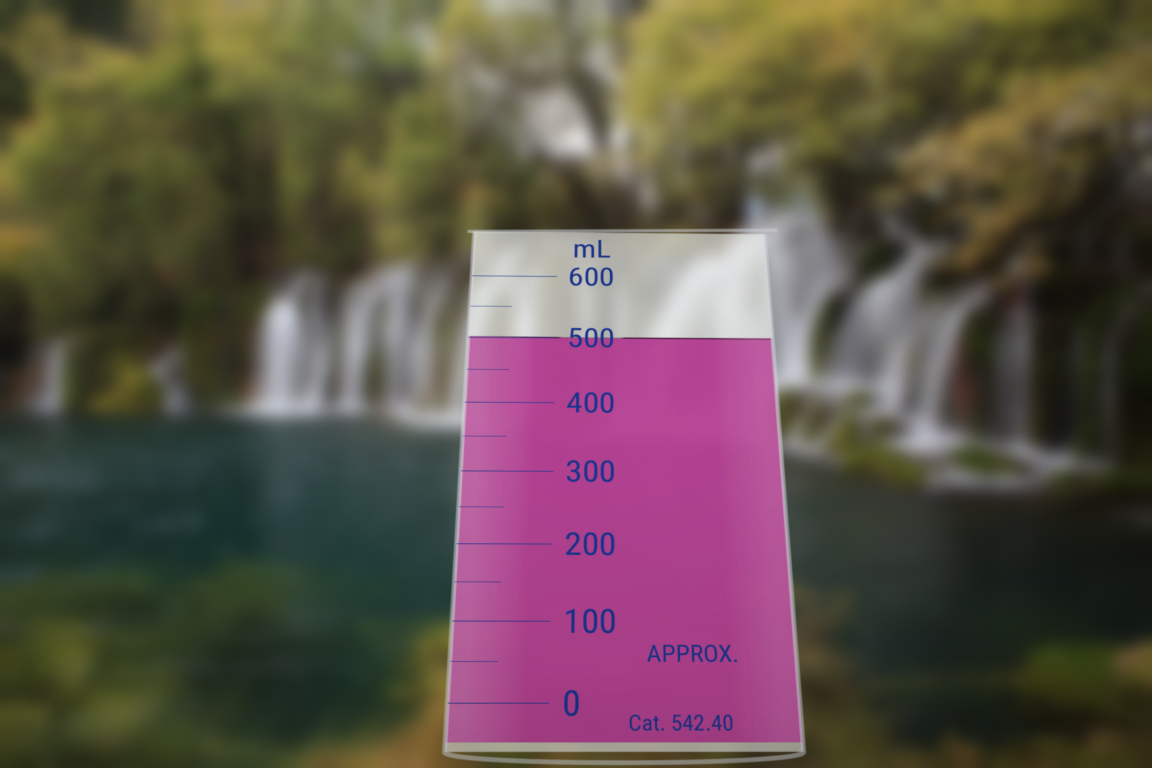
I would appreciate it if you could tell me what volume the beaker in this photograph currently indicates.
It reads 500 mL
